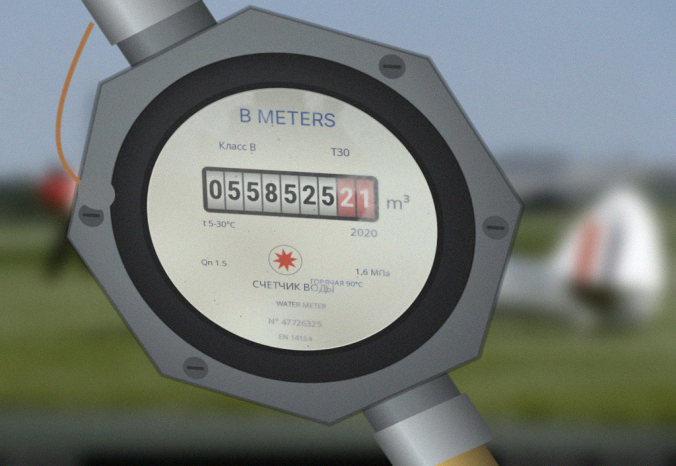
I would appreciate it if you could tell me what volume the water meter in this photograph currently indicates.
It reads 558525.21 m³
